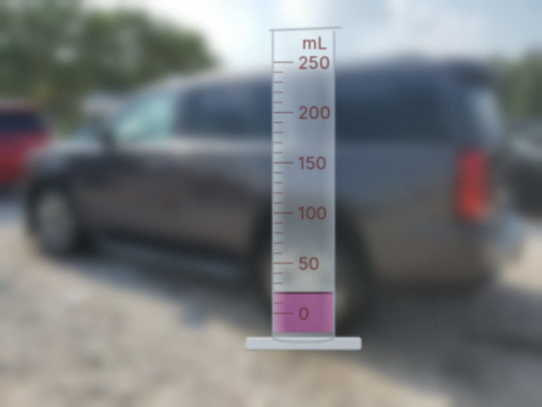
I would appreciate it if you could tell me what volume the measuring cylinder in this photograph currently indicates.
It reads 20 mL
